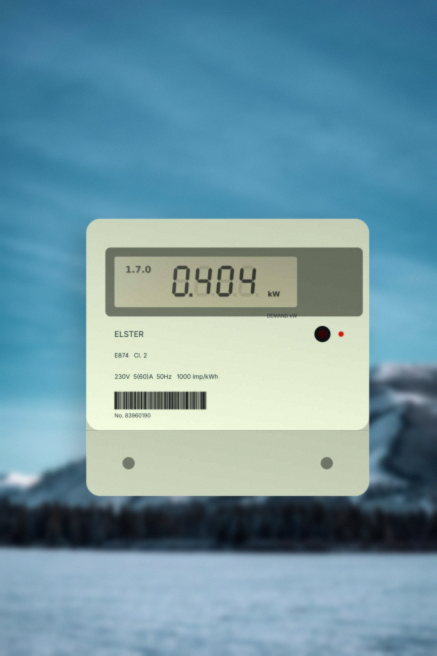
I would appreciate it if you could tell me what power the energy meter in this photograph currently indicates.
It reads 0.404 kW
